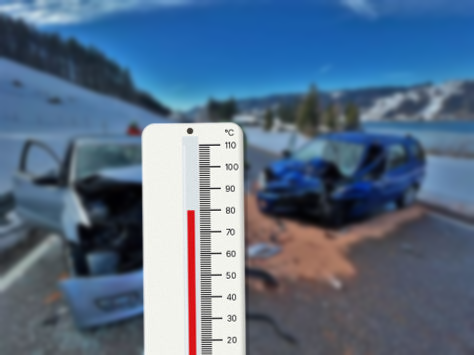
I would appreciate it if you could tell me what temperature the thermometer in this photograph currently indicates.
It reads 80 °C
